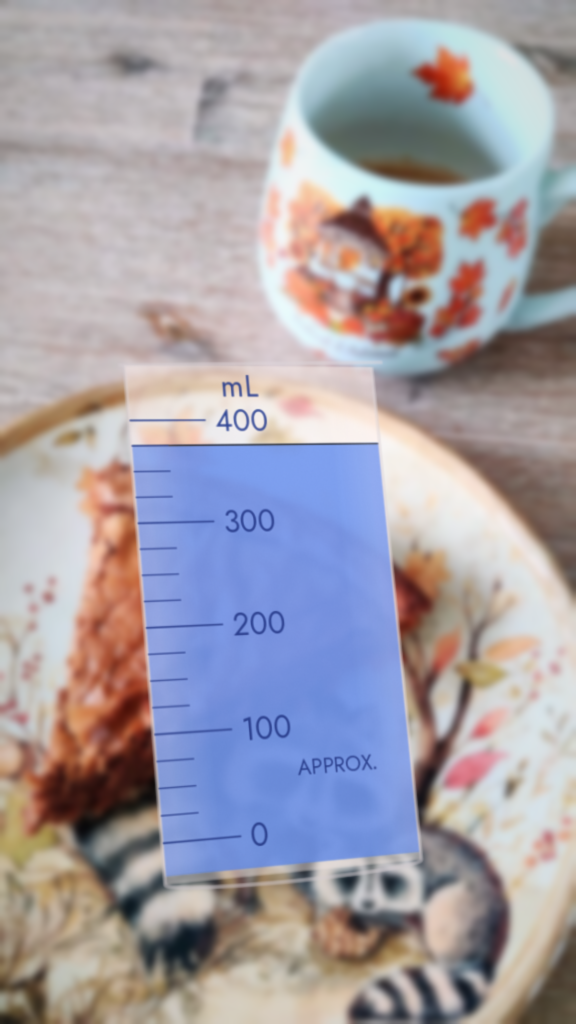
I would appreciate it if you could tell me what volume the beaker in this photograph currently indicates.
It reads 375 mL
